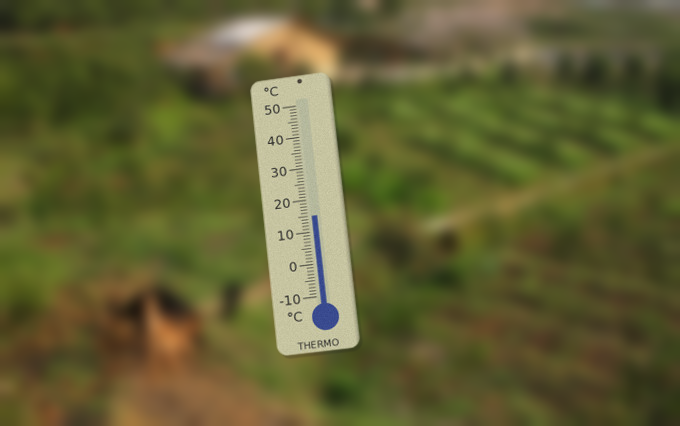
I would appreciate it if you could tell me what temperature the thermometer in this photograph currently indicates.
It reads 15 °C
